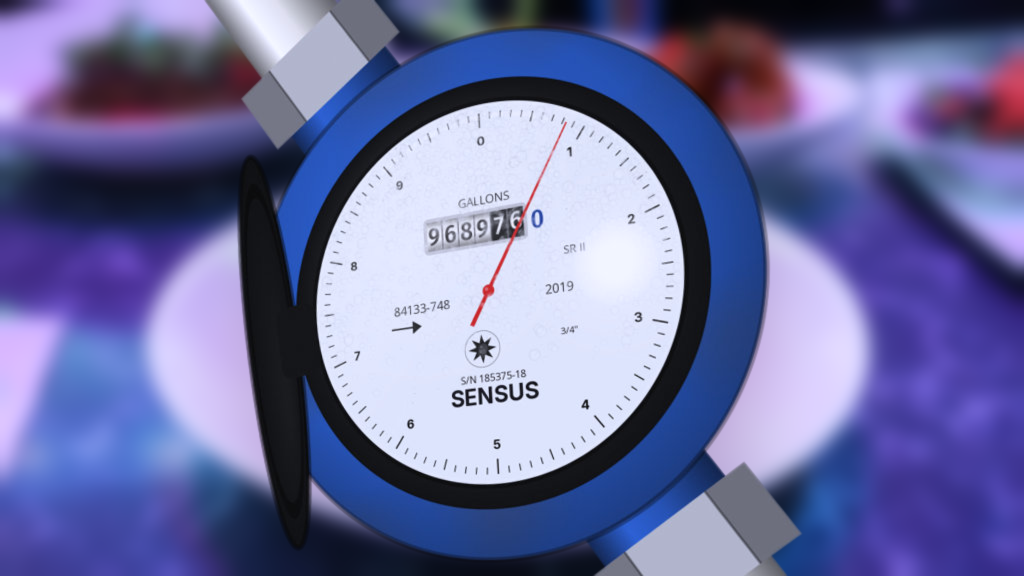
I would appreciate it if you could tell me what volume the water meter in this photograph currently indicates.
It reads 9689760.8 gal
